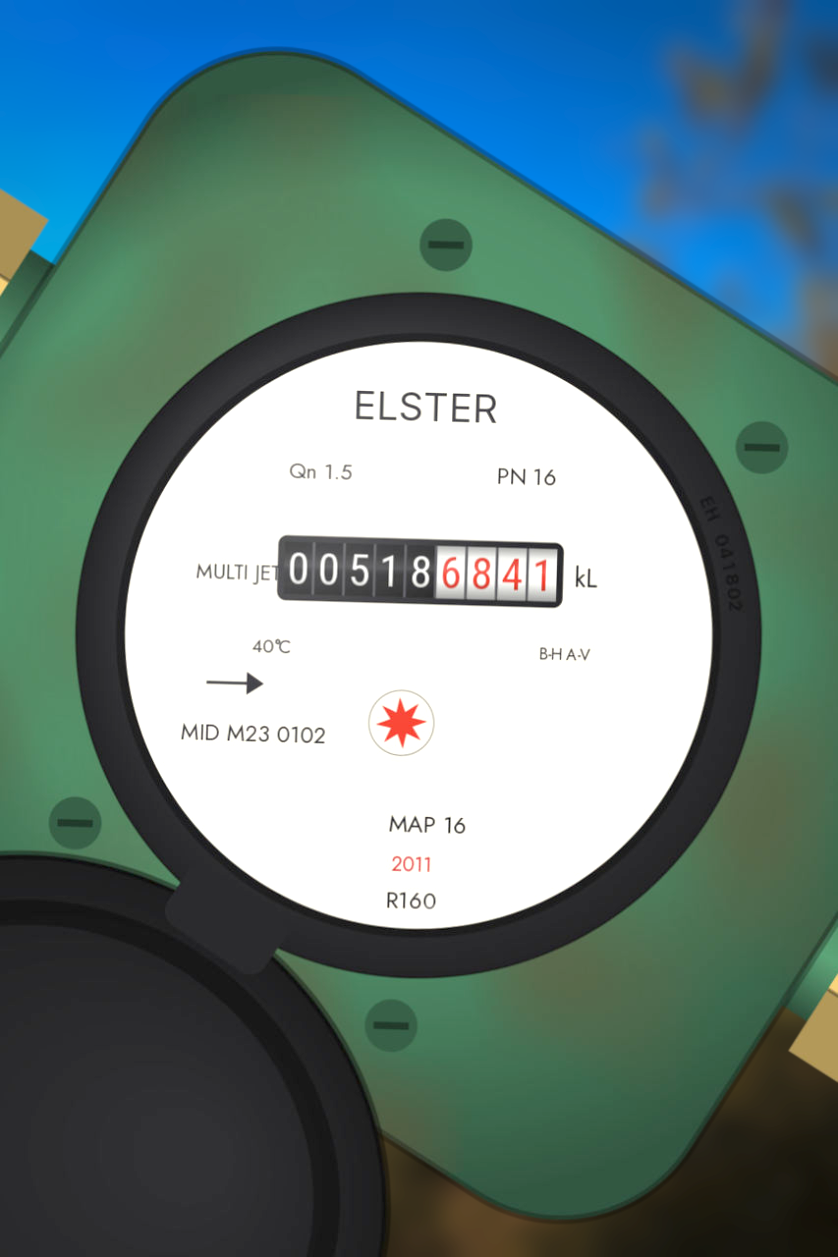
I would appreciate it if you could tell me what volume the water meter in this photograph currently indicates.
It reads 518.6841 kL
